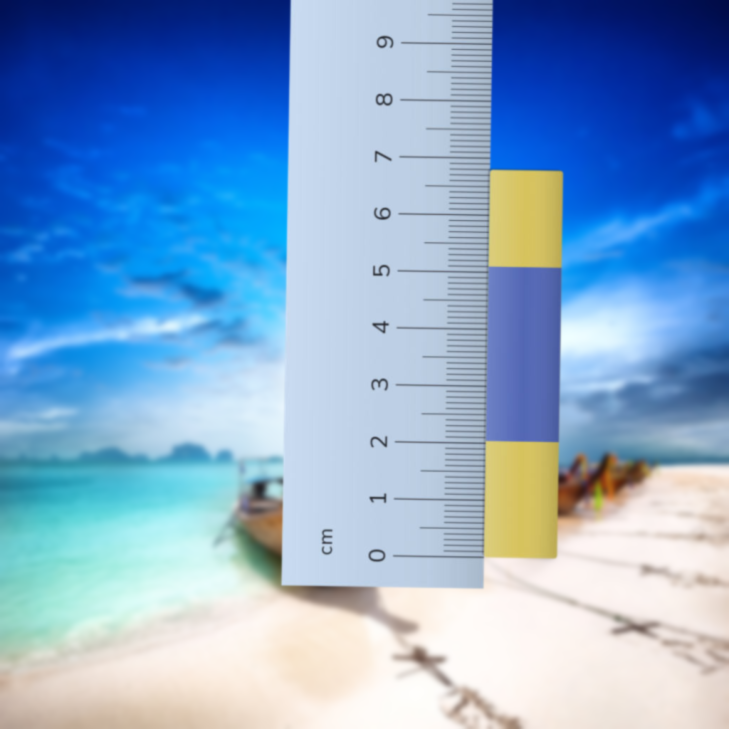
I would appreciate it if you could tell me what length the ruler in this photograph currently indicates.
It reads 6.8 cm
